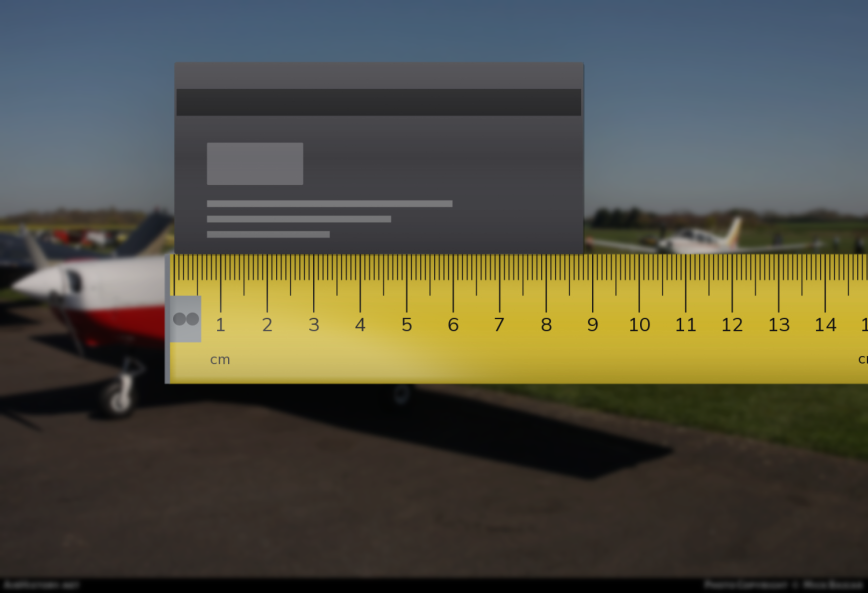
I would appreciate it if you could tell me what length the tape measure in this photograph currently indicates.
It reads 8.8 cm
